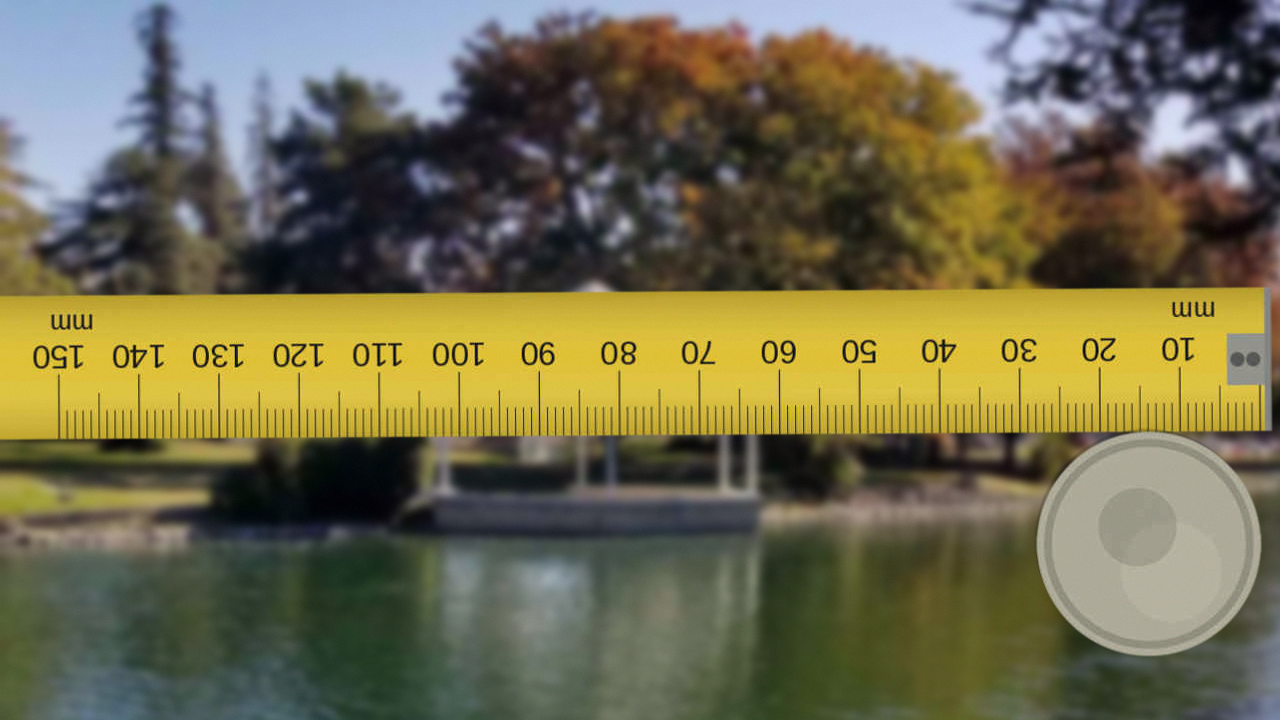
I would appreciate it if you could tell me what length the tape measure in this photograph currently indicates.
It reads 28 mm
